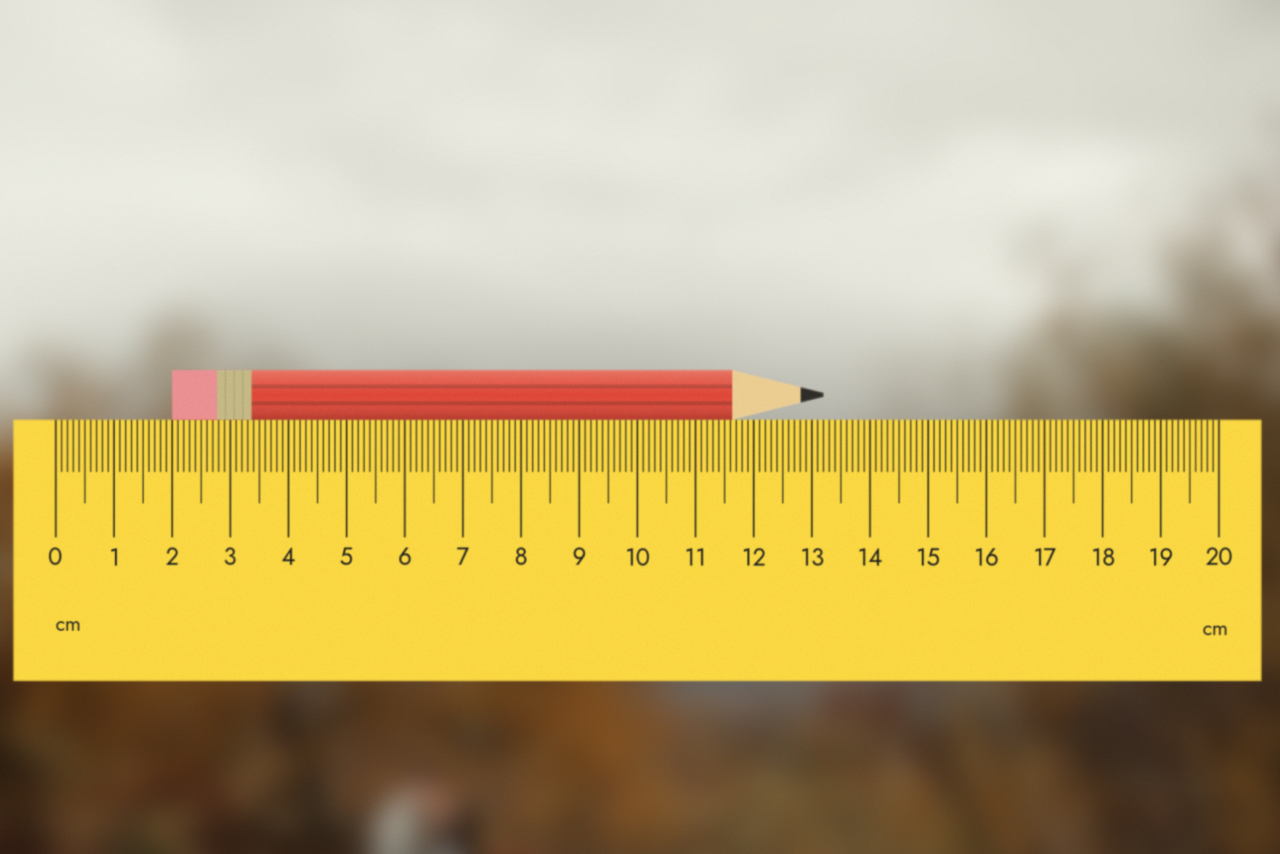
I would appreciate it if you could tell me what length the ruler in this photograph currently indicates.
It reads 11.2 cm
